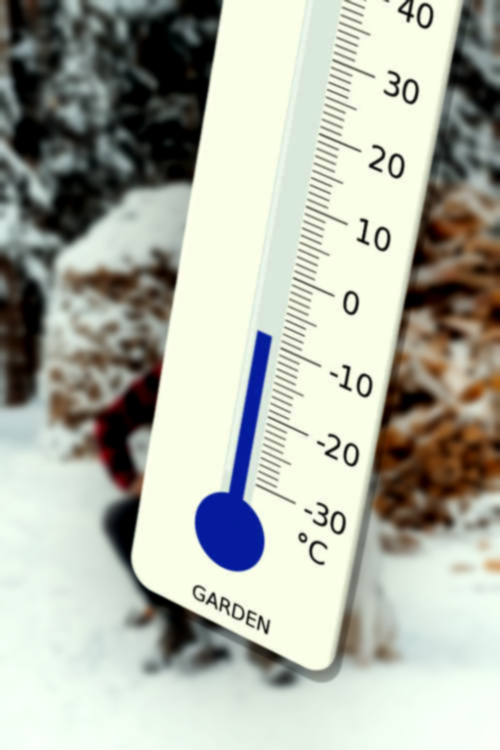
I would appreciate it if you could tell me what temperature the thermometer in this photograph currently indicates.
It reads -9 °C
